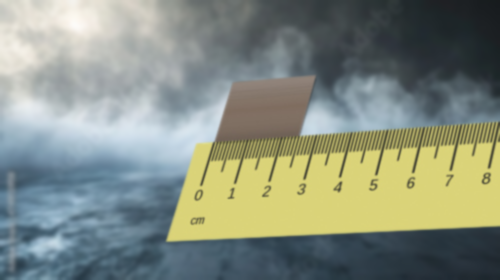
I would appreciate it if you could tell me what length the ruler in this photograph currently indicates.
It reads 2.5 cm
